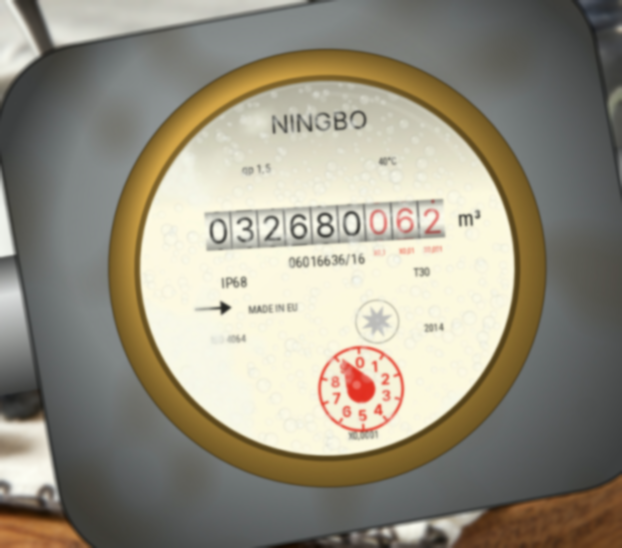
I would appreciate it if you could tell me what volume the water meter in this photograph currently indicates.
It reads 32680.0619 m³
